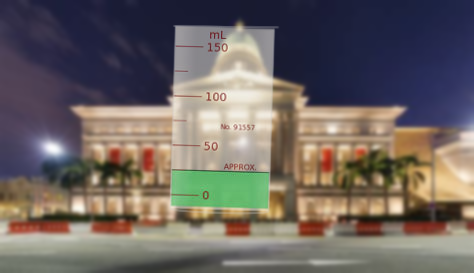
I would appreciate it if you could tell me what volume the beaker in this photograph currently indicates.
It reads 25 mL
